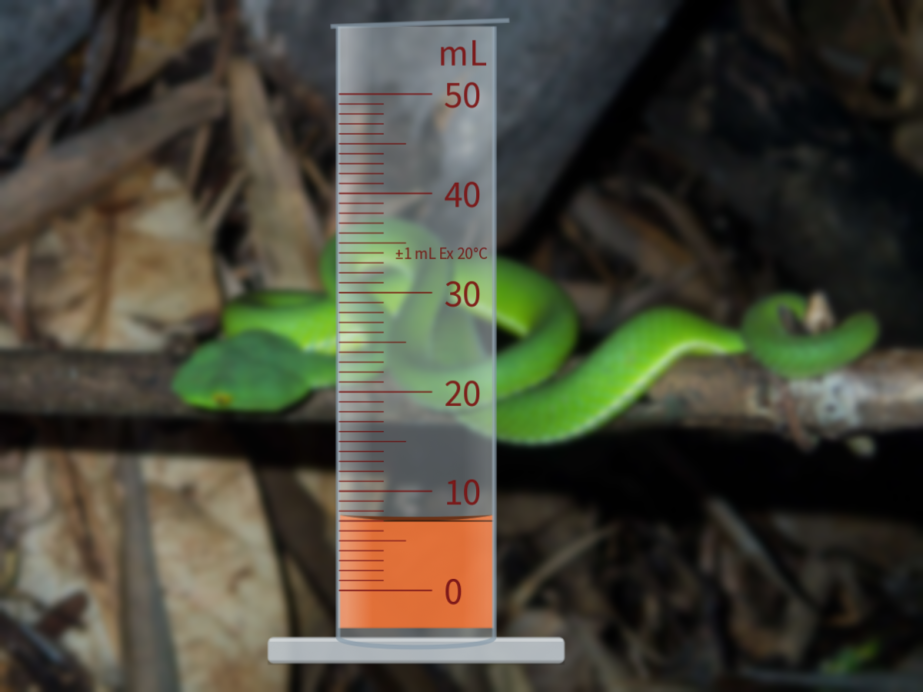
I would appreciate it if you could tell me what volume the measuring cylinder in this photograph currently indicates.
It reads 7 mL
